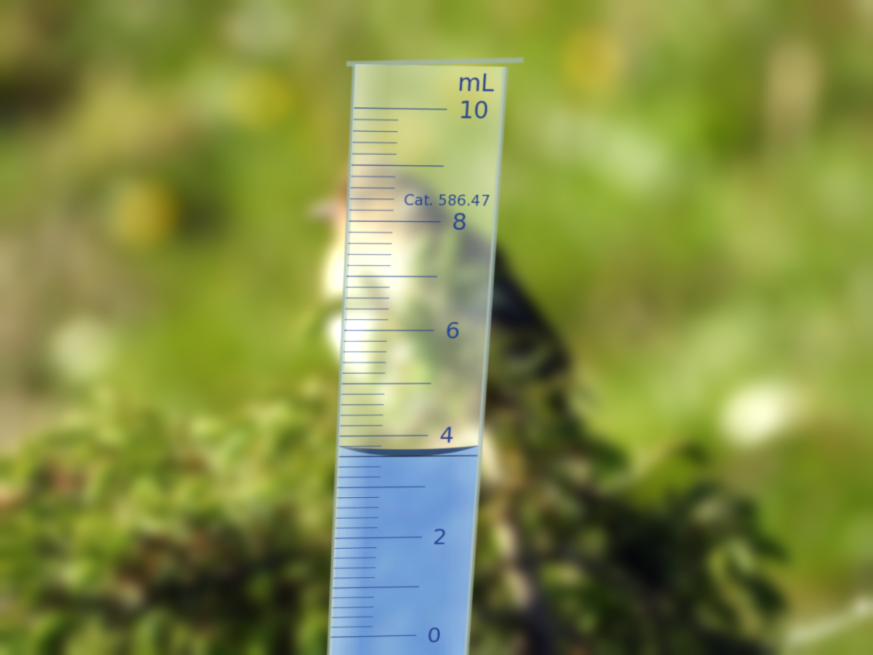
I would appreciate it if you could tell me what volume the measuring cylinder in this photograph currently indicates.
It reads 3.6 mL
